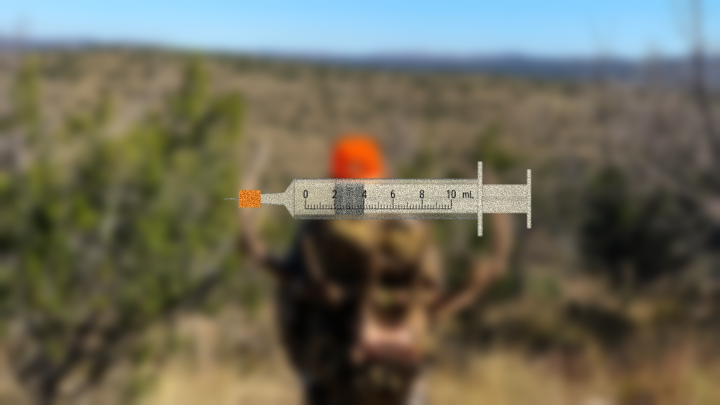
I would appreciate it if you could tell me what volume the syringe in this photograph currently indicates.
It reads 2 mL
